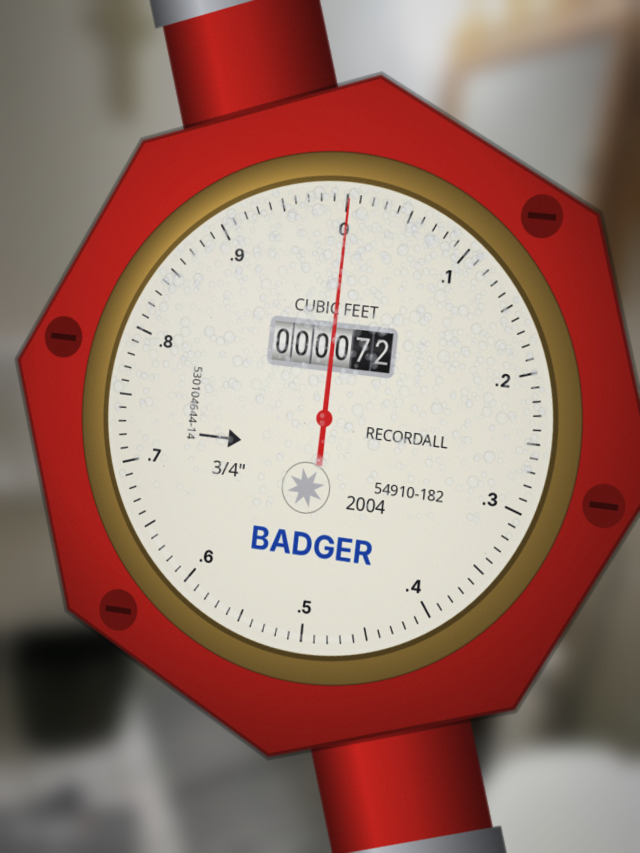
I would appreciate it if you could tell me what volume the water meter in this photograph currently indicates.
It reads 72.00 ft³
